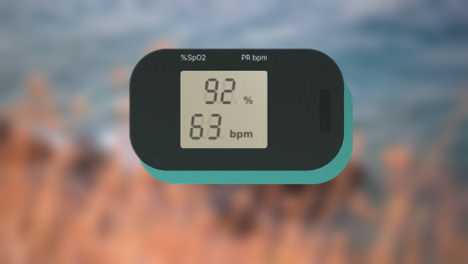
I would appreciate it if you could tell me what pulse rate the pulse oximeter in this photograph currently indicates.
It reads 63 bpm
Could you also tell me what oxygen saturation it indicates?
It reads 92 %
